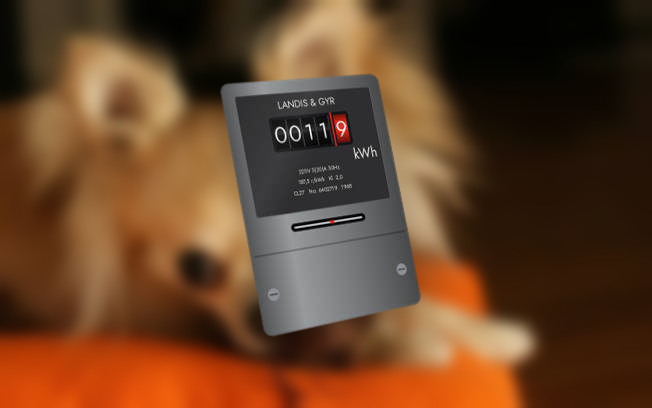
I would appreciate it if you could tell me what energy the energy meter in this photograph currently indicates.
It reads 11.9 kWh
